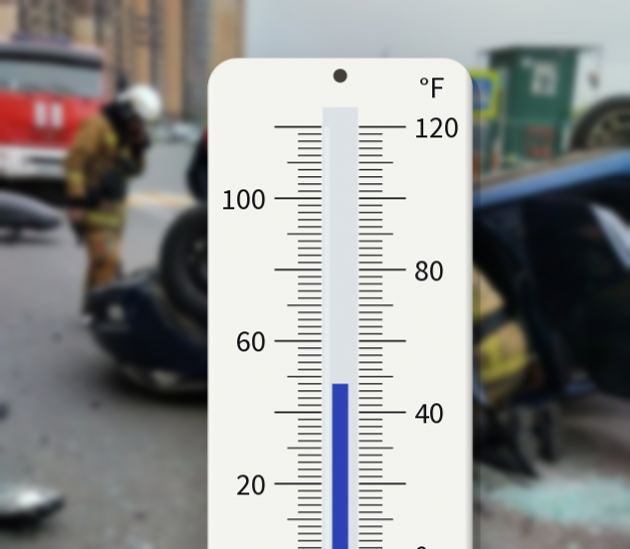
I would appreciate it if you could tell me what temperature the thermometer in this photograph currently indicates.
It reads 48 °F
